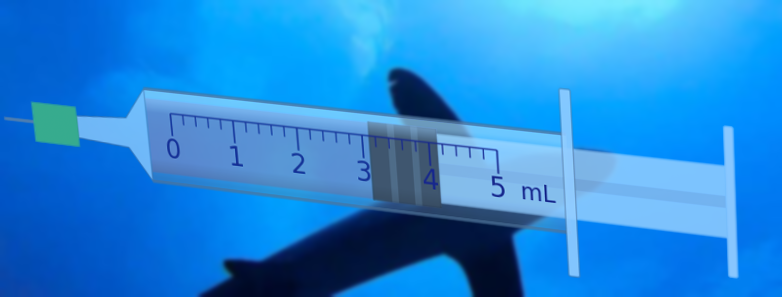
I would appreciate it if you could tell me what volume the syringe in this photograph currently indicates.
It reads 3.1 mL
